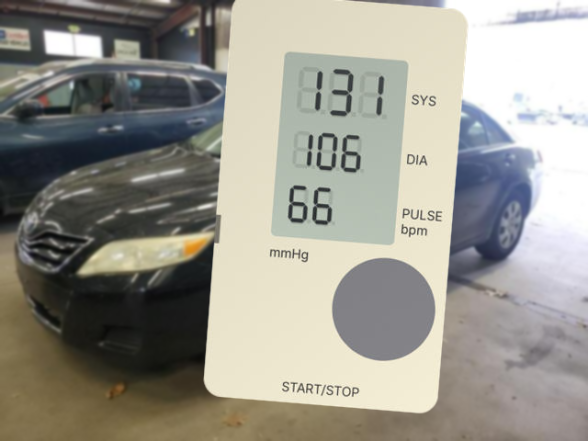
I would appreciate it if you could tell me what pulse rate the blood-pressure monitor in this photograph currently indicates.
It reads 66 bpm
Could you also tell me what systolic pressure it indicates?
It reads 131 mmHg
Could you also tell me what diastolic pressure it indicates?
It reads 106 mmHg
